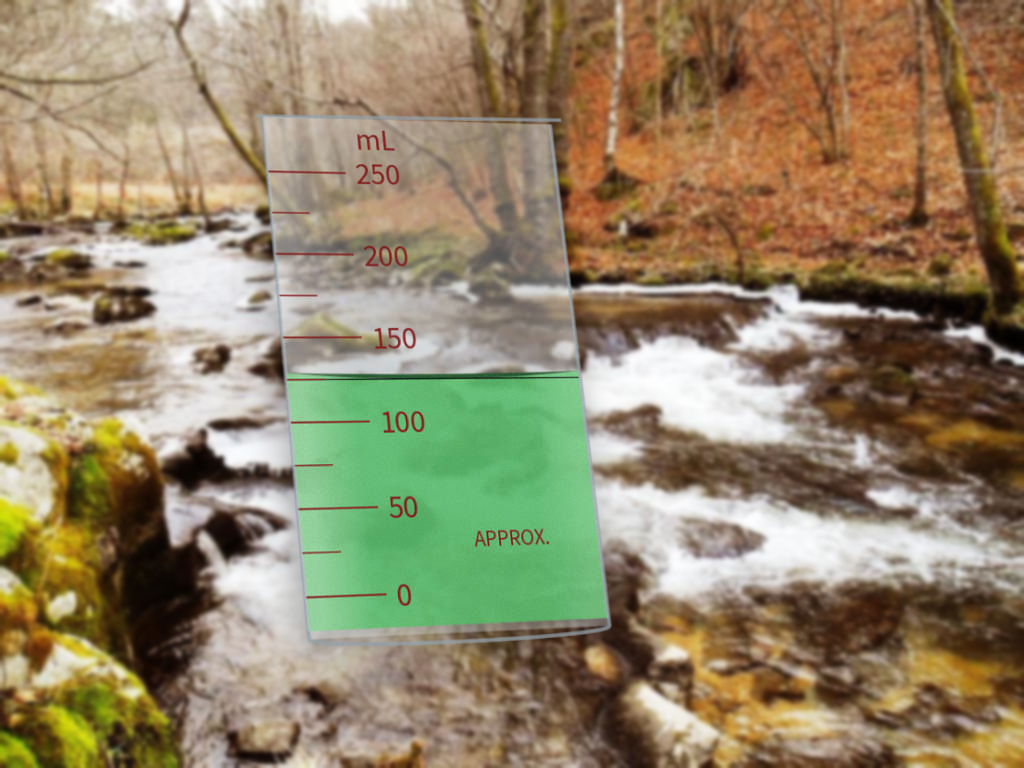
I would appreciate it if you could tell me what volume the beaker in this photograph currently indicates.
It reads 125 mL
